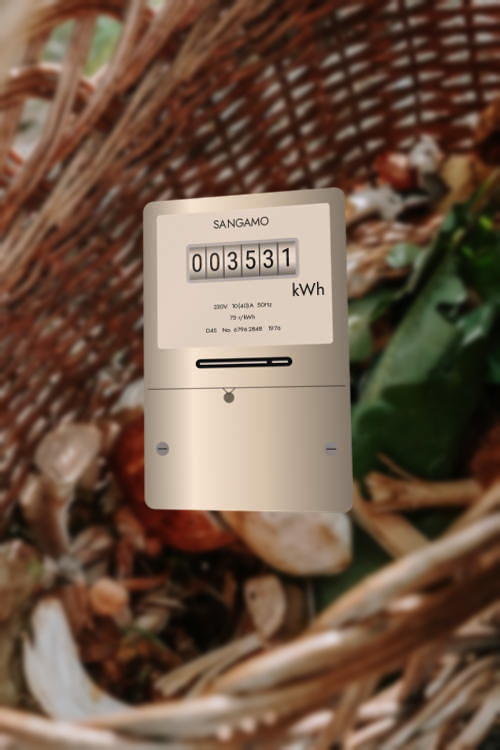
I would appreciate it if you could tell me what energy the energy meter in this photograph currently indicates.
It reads 3531 kWh
